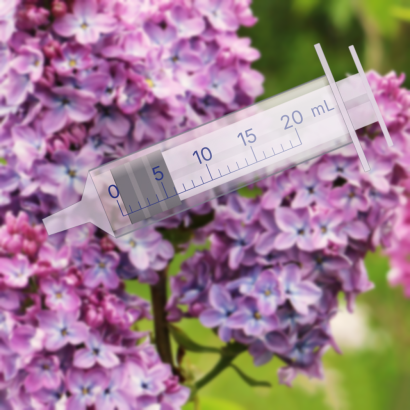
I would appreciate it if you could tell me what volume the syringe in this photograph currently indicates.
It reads 0.5 mL
